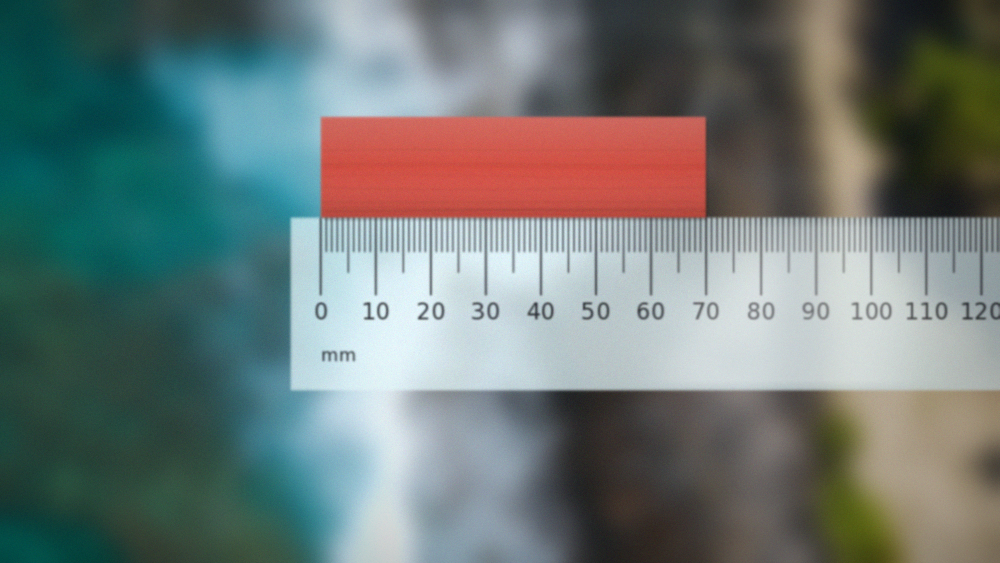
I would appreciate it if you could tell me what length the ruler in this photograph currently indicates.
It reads 70 mm
